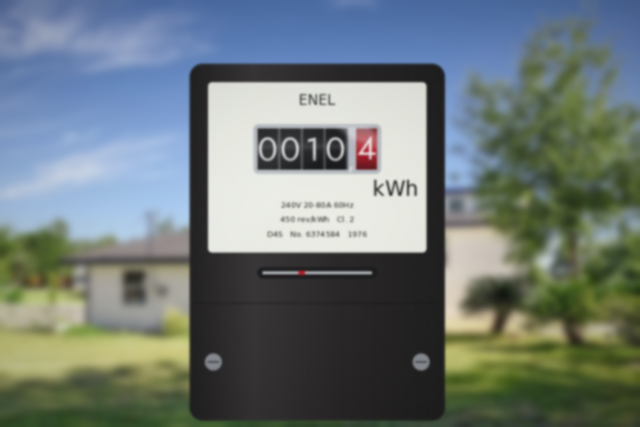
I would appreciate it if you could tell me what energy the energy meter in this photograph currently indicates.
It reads 10.4 kWh
